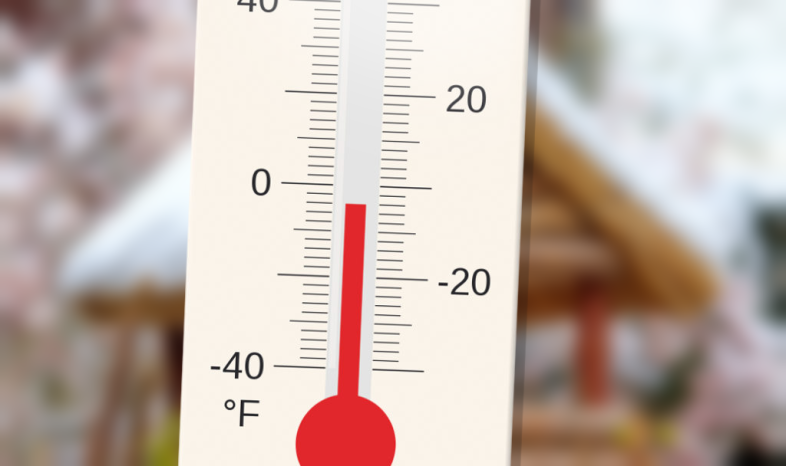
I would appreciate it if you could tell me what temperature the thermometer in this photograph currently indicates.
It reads -4 °F
